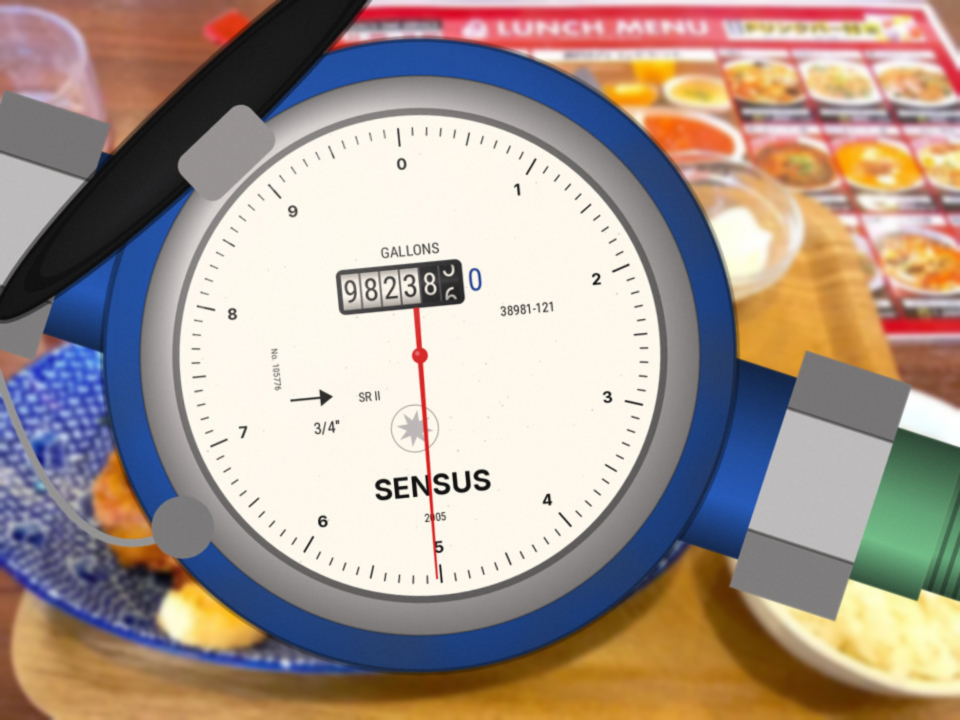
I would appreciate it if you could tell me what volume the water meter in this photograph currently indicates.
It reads 9823855.0 gal
